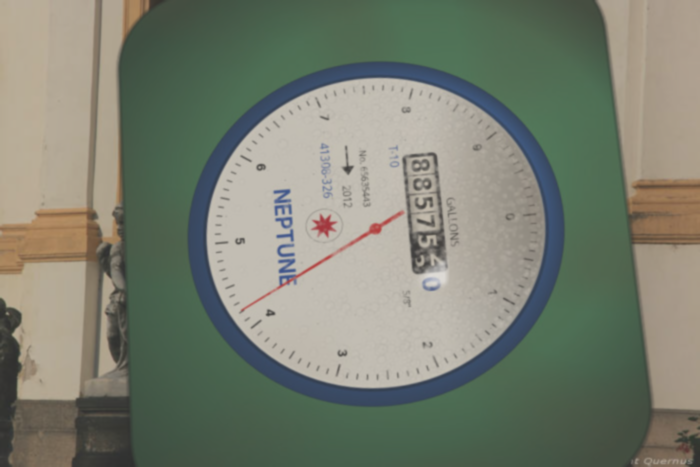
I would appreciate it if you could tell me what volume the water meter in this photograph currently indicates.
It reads 8857524.2 gal
